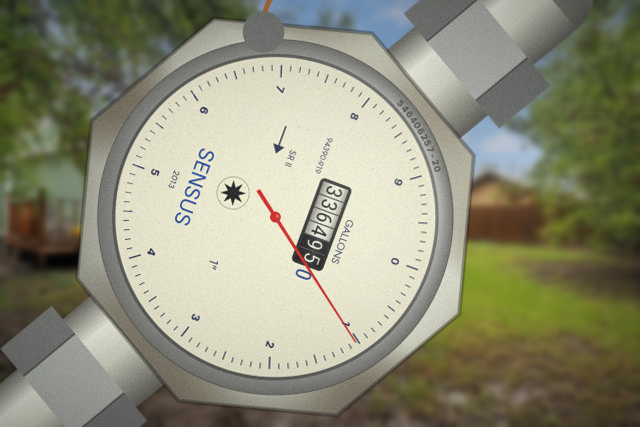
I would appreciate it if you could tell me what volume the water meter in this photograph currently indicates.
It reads 3364951.0 gal
